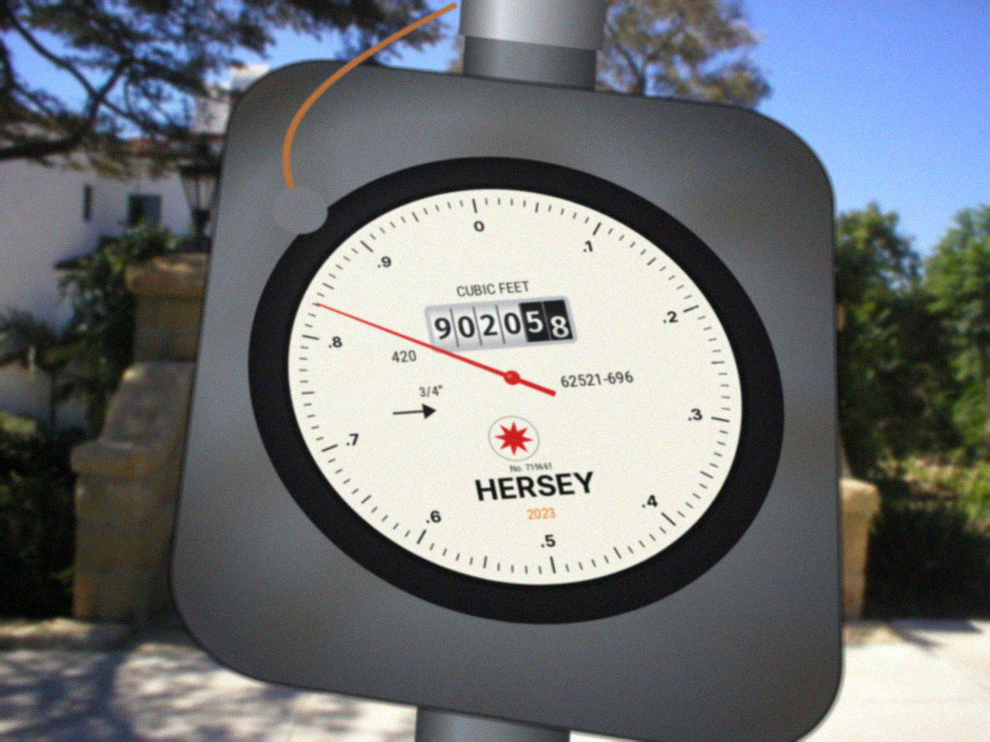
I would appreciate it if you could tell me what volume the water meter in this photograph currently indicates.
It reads 902057.83 ft³
